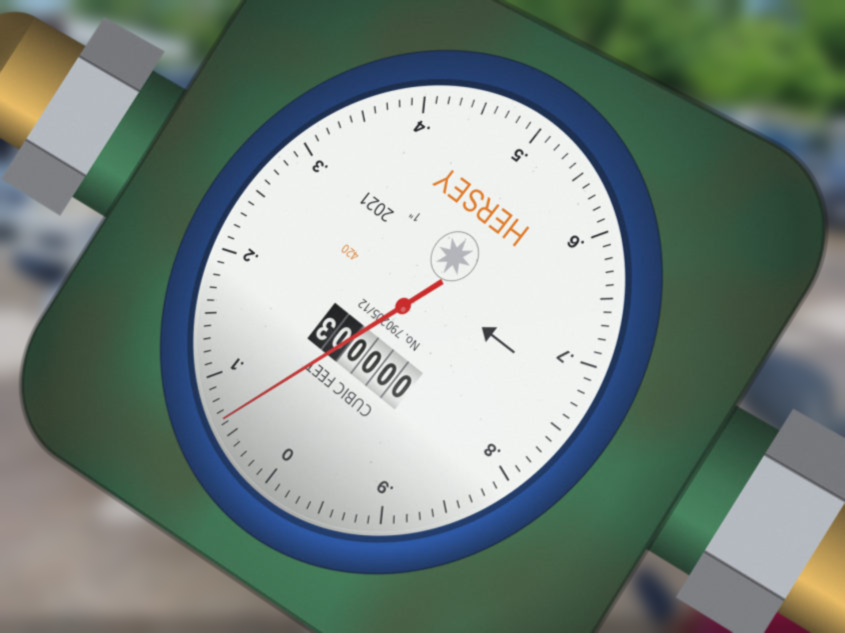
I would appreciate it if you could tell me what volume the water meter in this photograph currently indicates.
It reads 3.06 ft³
